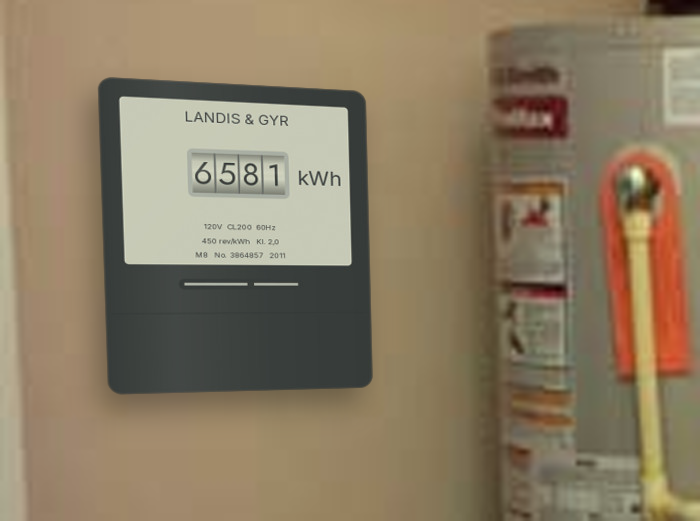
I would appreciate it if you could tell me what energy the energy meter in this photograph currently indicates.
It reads 6581 kWh
